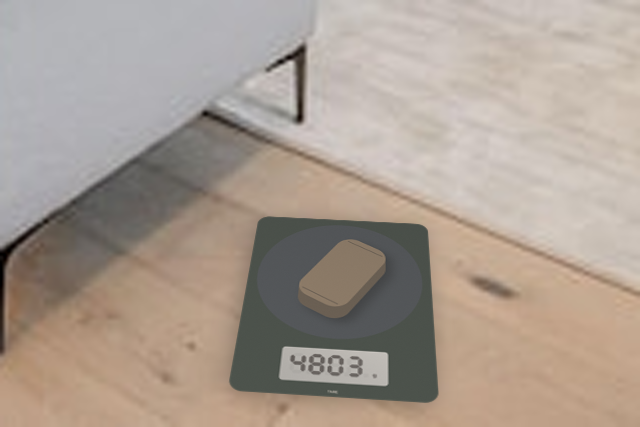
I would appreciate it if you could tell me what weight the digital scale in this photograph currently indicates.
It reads 4803 g
